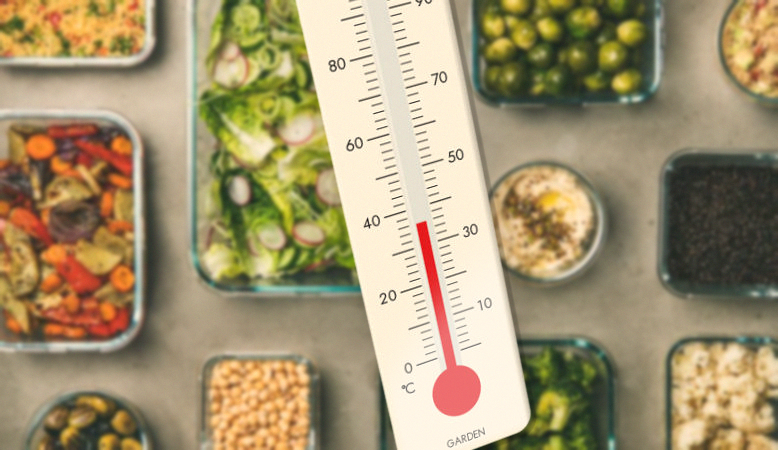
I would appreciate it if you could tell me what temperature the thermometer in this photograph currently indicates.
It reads 36 °C
